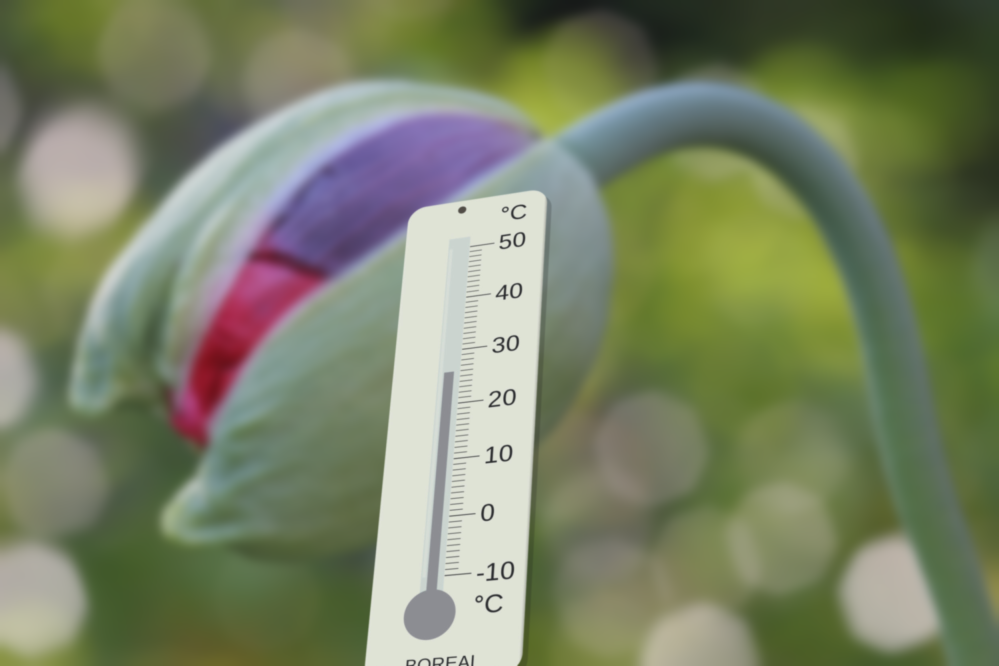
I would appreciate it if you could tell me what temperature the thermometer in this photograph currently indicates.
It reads 26 °C
